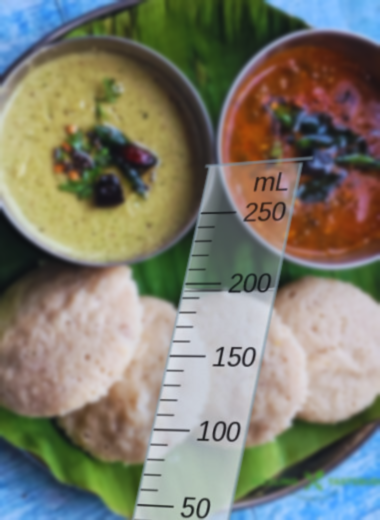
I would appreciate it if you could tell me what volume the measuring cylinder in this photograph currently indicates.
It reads 195 mL
